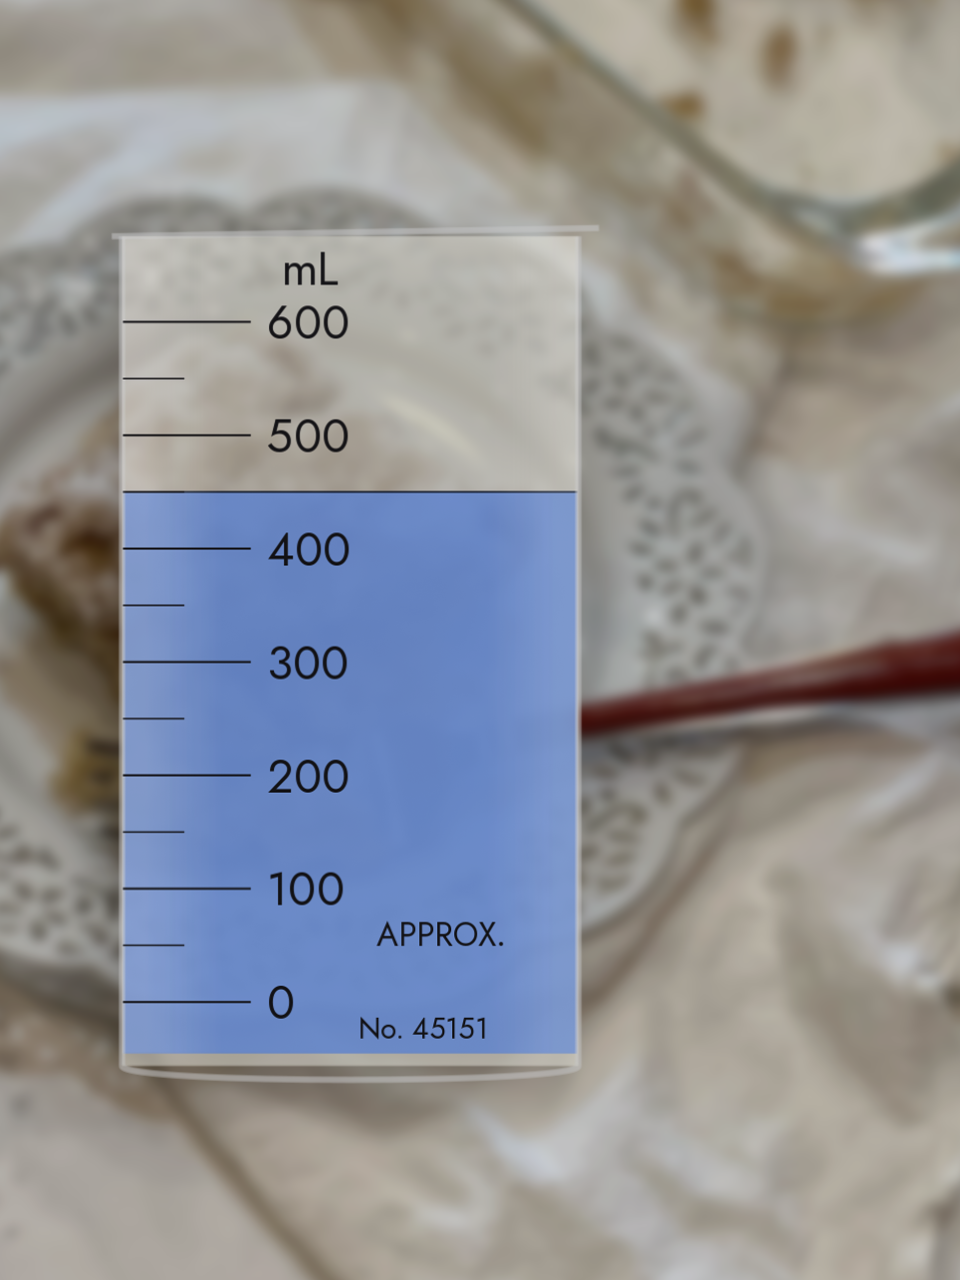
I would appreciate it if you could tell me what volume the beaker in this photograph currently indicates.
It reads 450 mL
